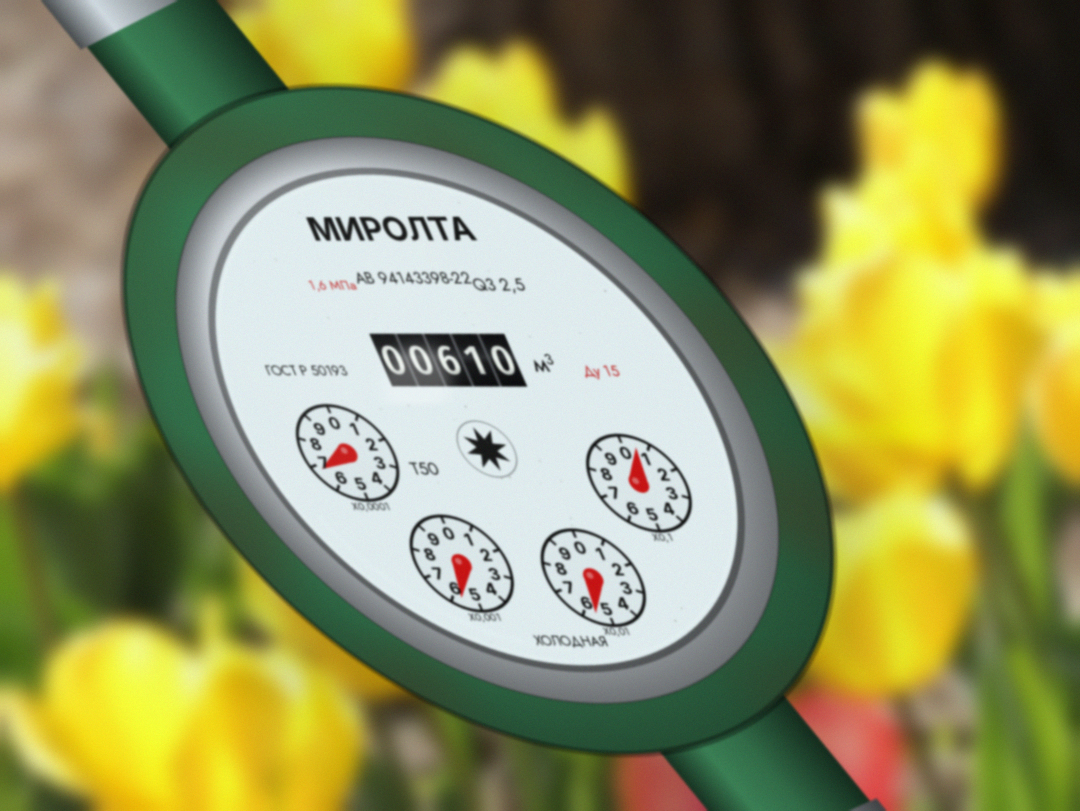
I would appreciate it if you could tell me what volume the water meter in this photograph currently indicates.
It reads 610.0556 m³
